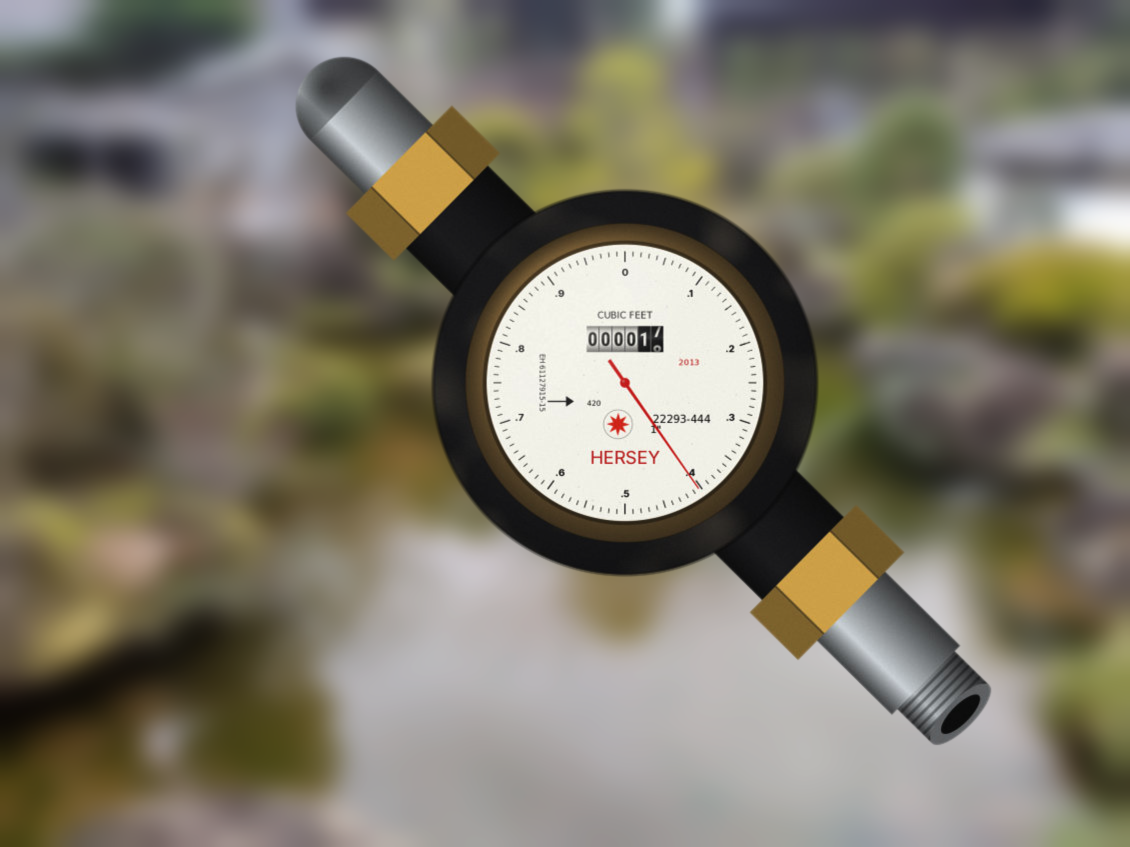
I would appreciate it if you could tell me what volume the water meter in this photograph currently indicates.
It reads 17.40 ft³
